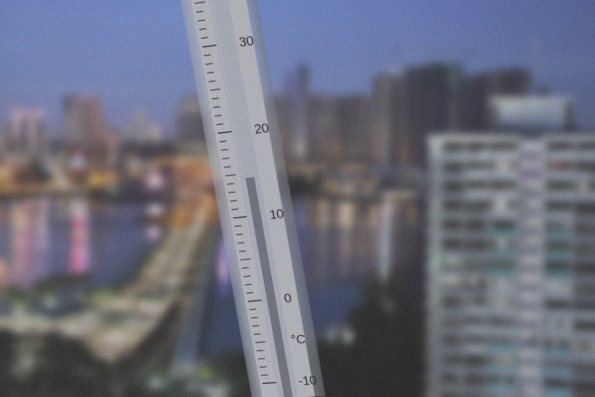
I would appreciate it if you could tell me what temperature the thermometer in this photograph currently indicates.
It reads 14.5 °C
